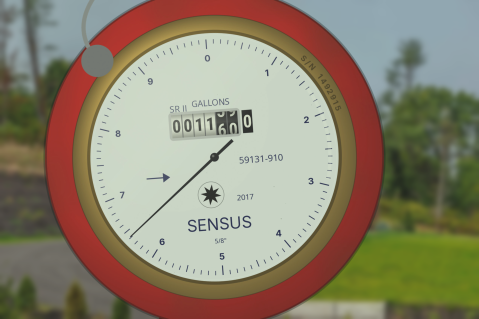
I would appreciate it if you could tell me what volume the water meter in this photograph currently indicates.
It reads 11596.4 gal
